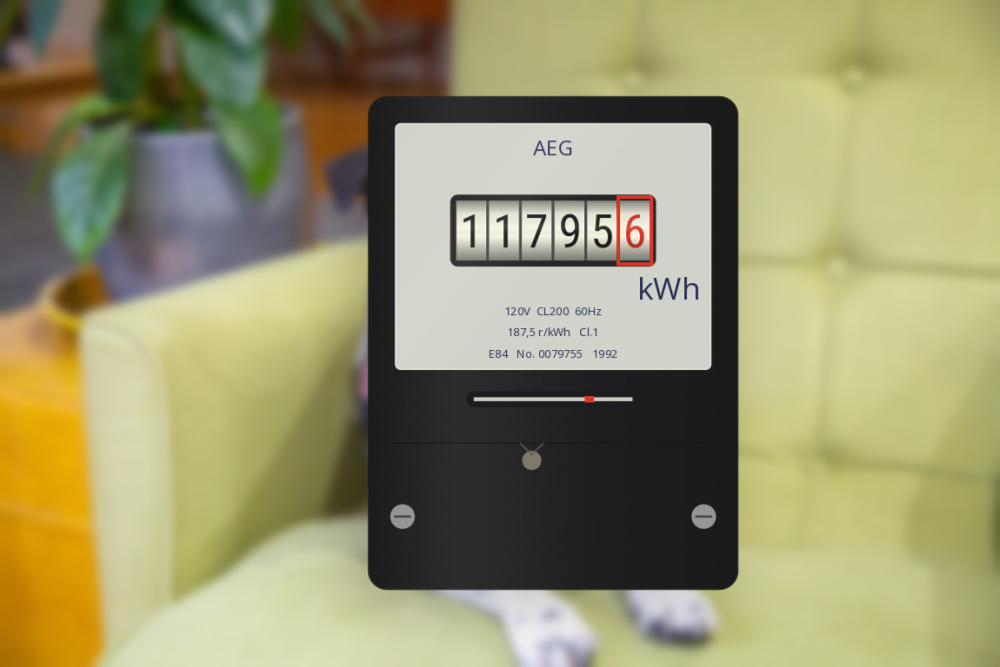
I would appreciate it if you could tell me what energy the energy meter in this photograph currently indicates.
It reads 11795.6 kWh
